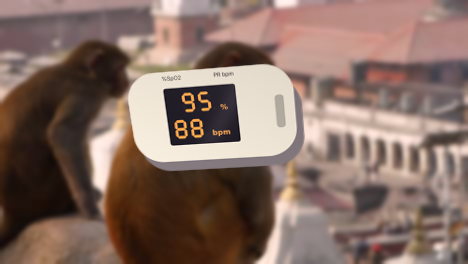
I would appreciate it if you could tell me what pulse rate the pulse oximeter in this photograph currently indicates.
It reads 88 bpm
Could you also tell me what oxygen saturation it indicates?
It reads 95 %
